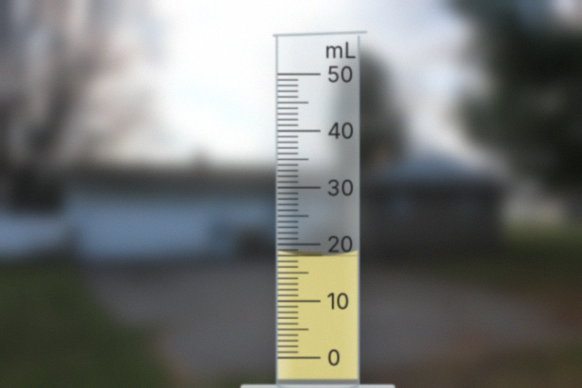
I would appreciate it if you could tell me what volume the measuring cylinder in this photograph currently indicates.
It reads 18 mL
